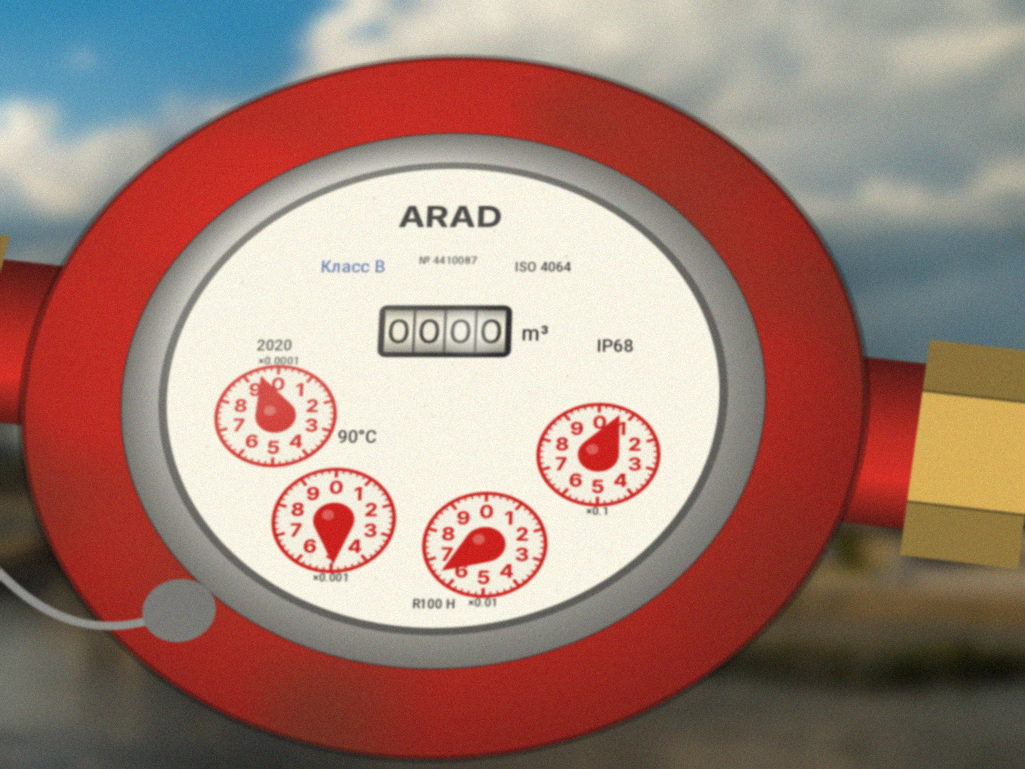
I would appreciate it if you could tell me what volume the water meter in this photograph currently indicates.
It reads 0.0649 m³
